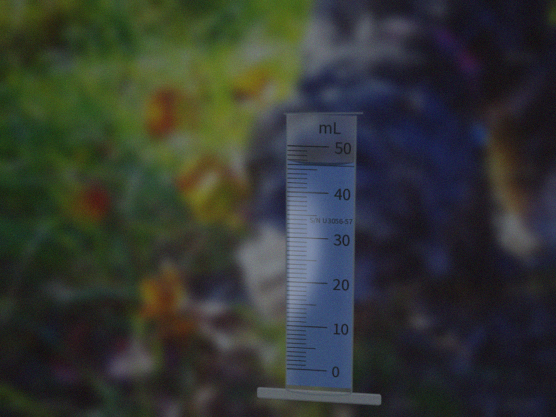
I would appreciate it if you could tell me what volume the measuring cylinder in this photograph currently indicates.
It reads 46 mL
